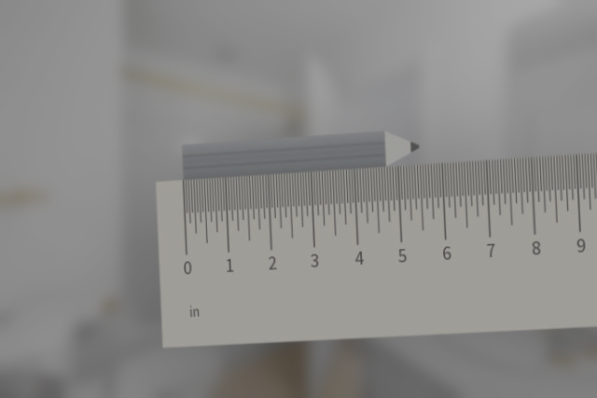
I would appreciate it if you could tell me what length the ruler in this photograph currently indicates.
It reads 5.5 in
